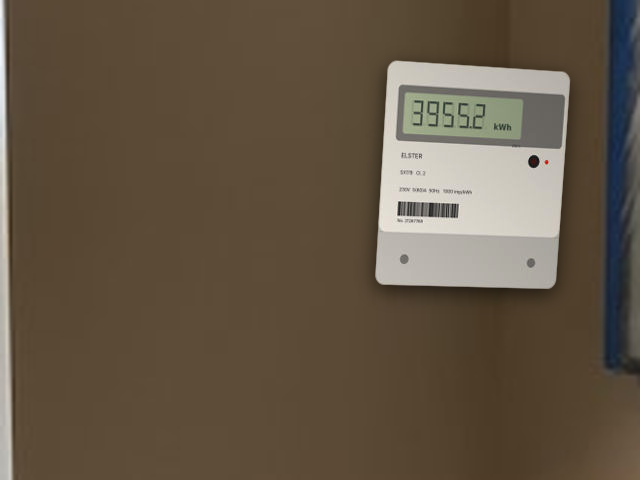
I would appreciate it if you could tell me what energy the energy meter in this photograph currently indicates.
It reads 3955.2 kWh
